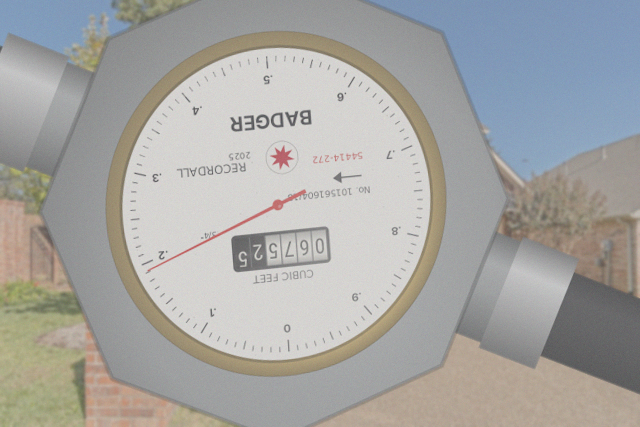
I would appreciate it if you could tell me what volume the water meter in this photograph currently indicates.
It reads 67525.19 ft³
